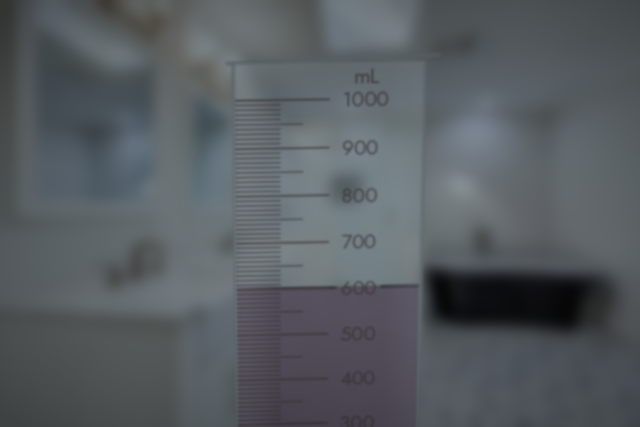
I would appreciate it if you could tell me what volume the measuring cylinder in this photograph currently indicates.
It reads 600 mL
